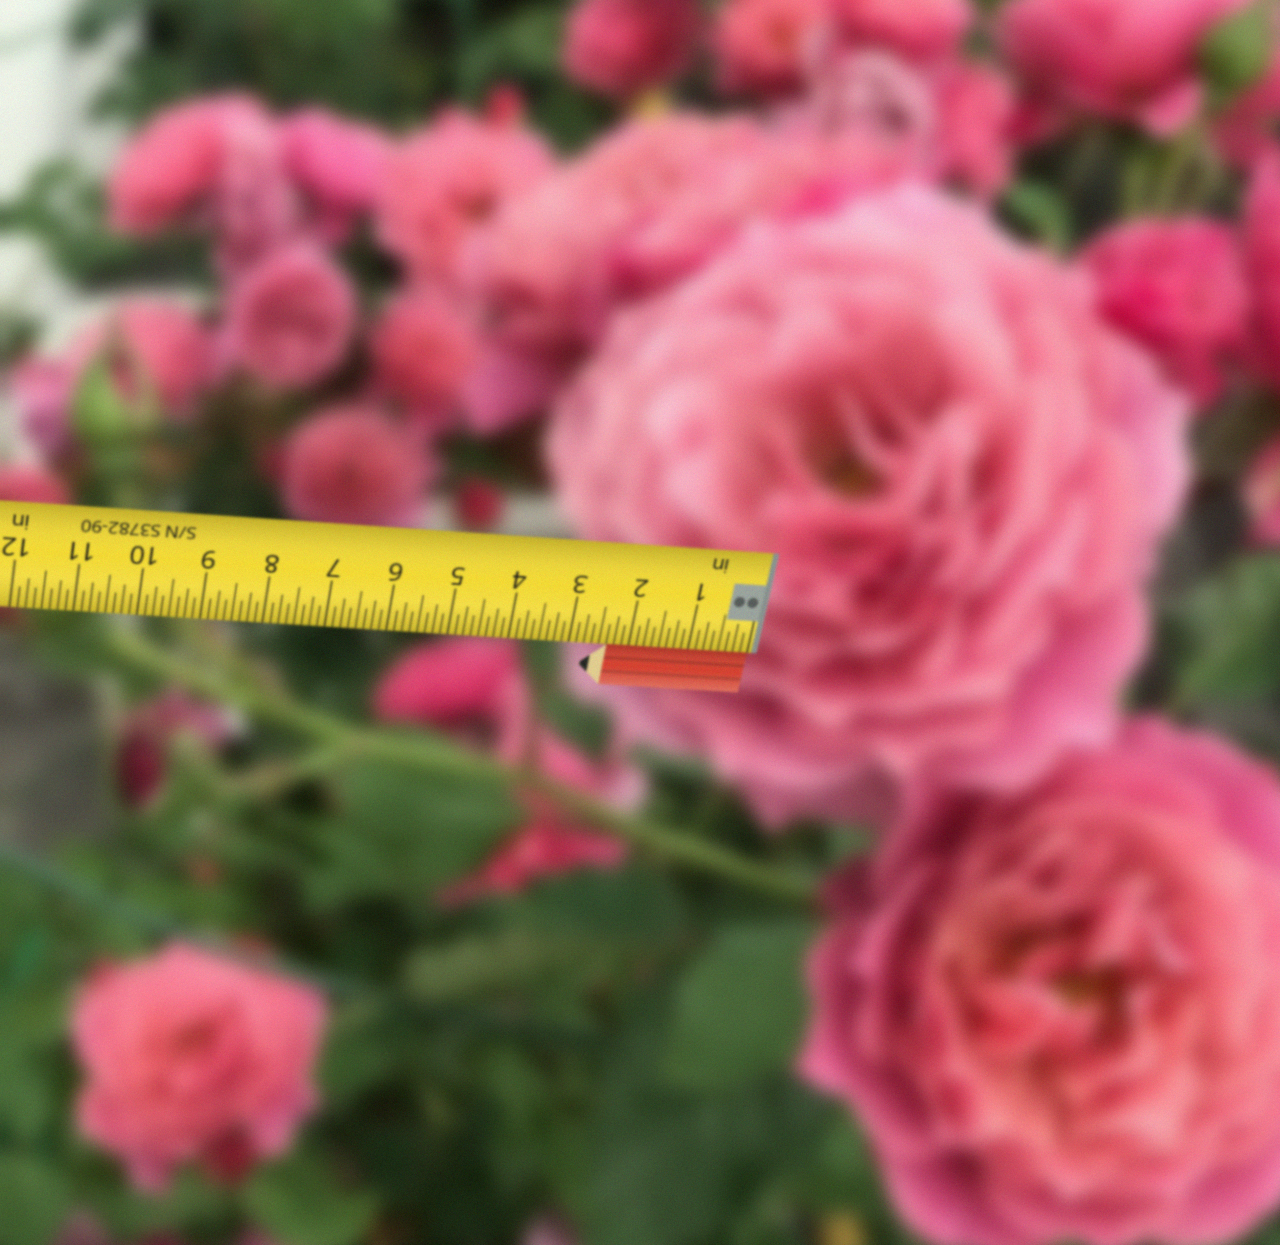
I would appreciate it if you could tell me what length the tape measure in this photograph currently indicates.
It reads 2.75 in
